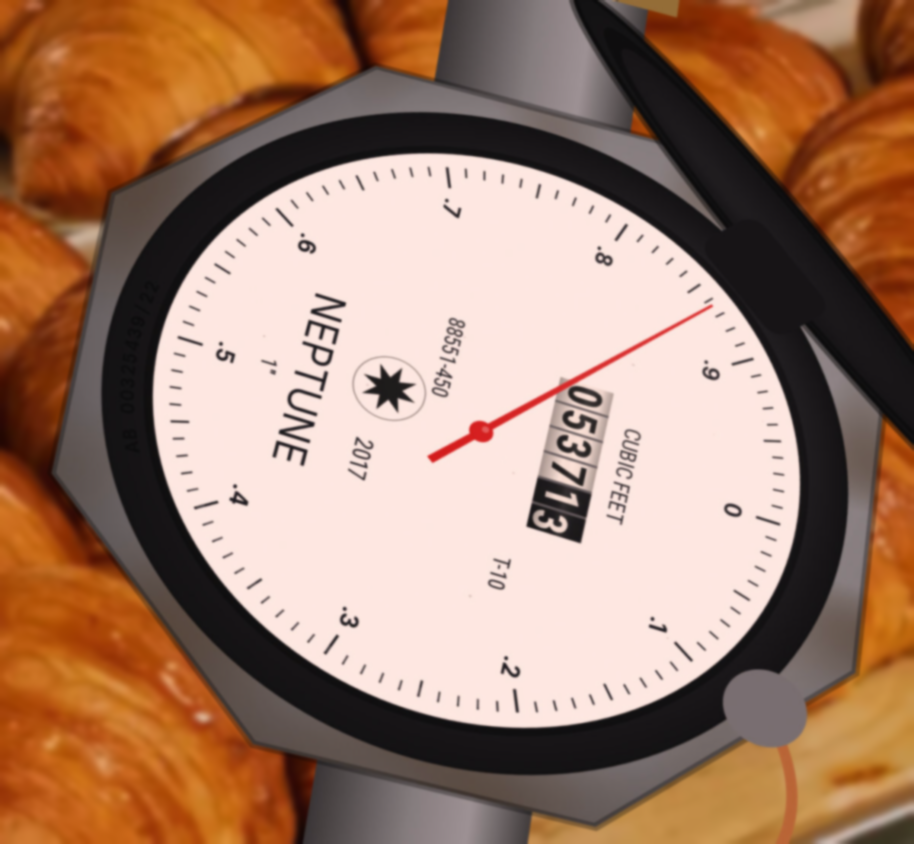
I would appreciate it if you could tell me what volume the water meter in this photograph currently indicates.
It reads 53712.86 ft³
